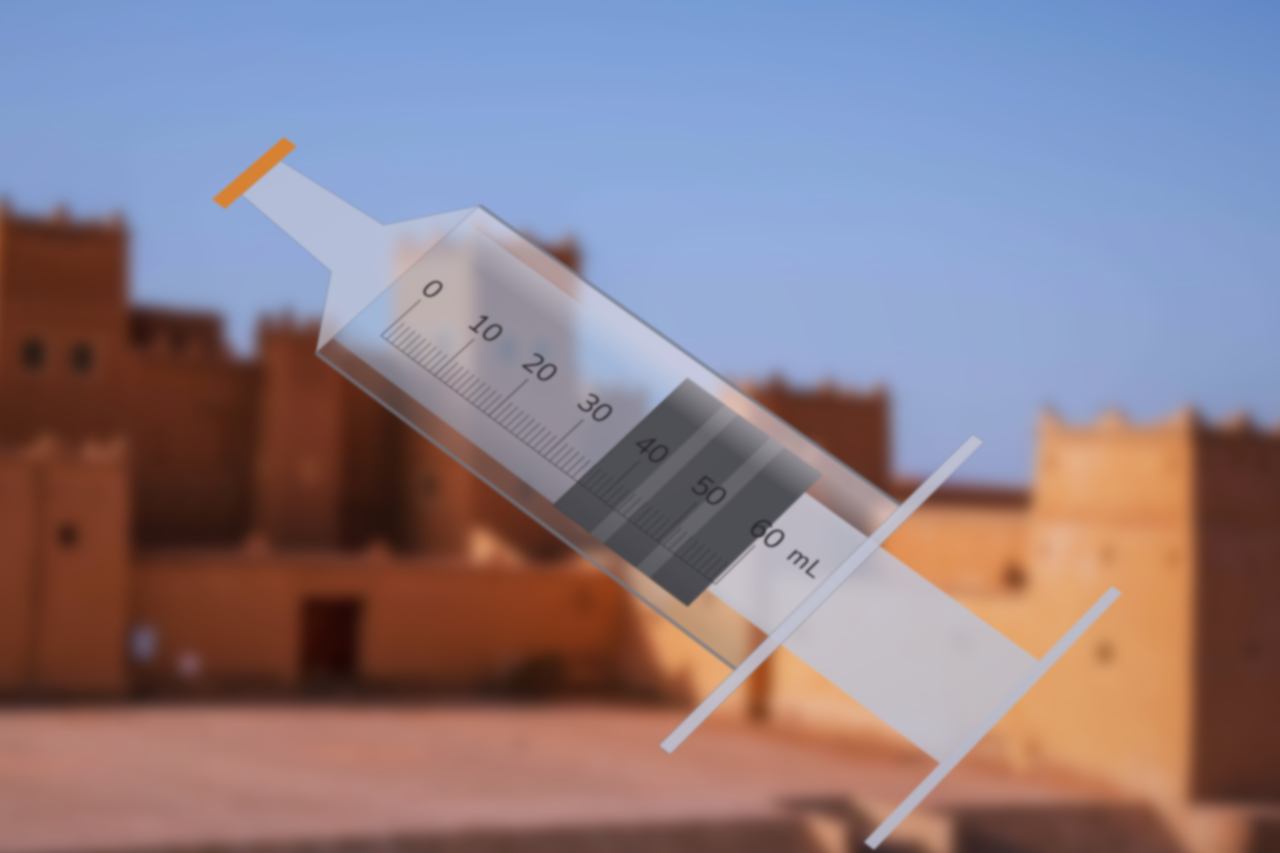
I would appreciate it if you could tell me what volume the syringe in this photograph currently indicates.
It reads 36 mL
